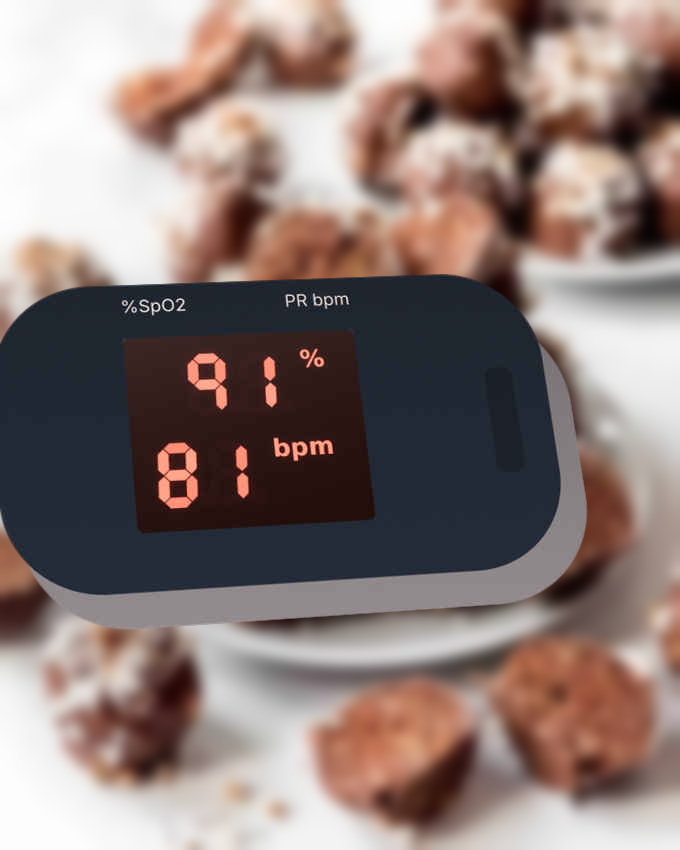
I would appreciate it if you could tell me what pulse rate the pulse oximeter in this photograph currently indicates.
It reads 81 bpm
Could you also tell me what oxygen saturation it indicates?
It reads 91 %
